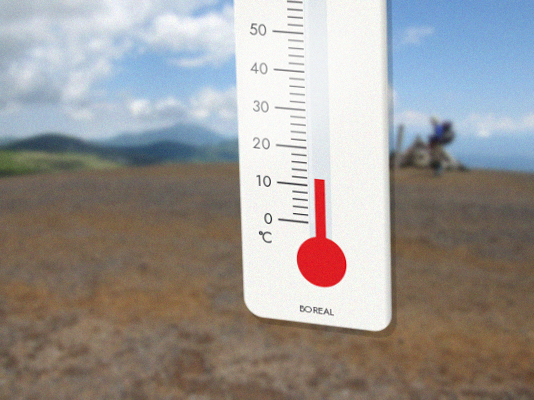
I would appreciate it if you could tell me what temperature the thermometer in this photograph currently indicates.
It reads 12 °C
